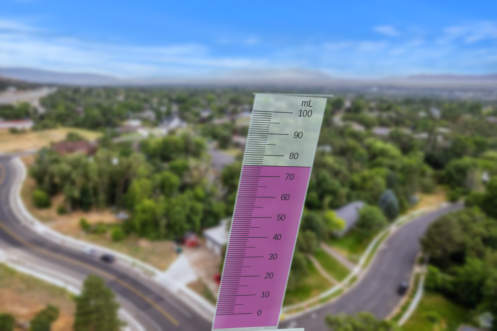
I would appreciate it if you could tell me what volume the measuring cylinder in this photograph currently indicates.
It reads 75 mL
